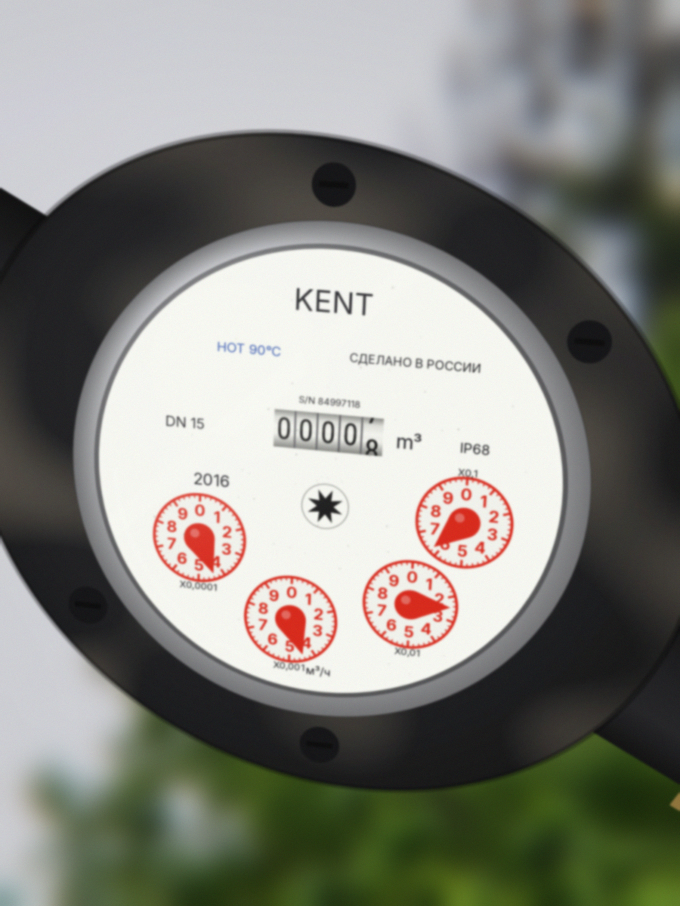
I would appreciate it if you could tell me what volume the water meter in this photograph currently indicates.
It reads 7.6244 m³
